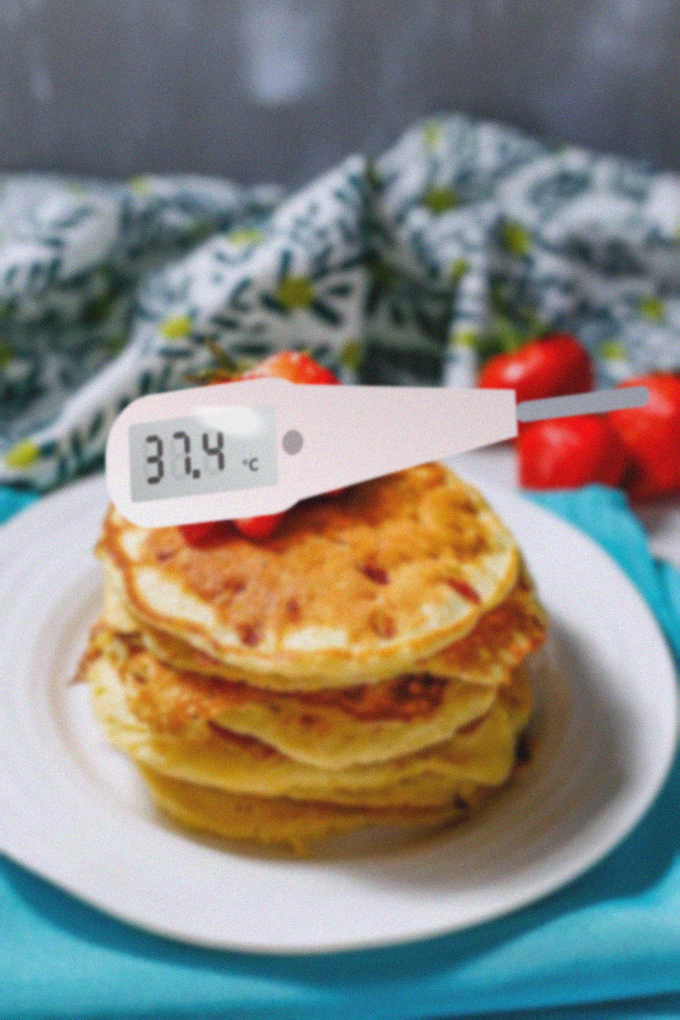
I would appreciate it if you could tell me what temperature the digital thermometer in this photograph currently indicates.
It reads 37.4 °C
